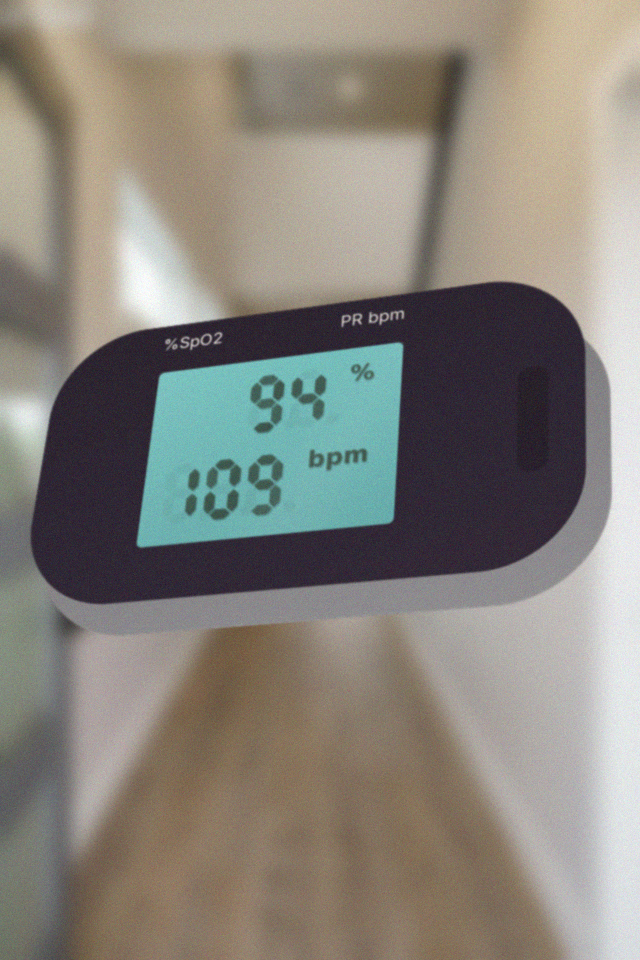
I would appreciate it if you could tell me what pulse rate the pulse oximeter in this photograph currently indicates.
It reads 109 bpm
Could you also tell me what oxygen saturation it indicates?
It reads 94 %
